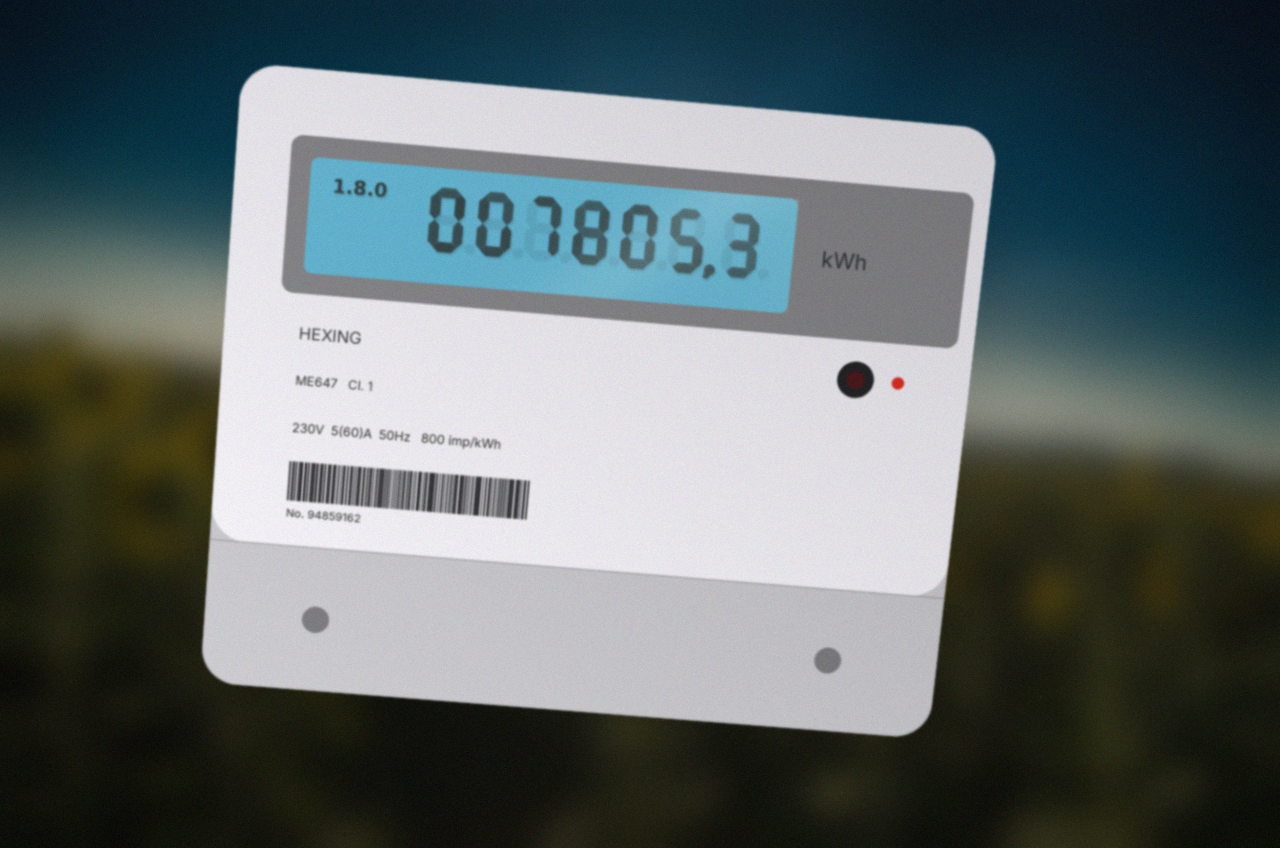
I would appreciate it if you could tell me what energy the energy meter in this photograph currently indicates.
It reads 7805.3 kWh
